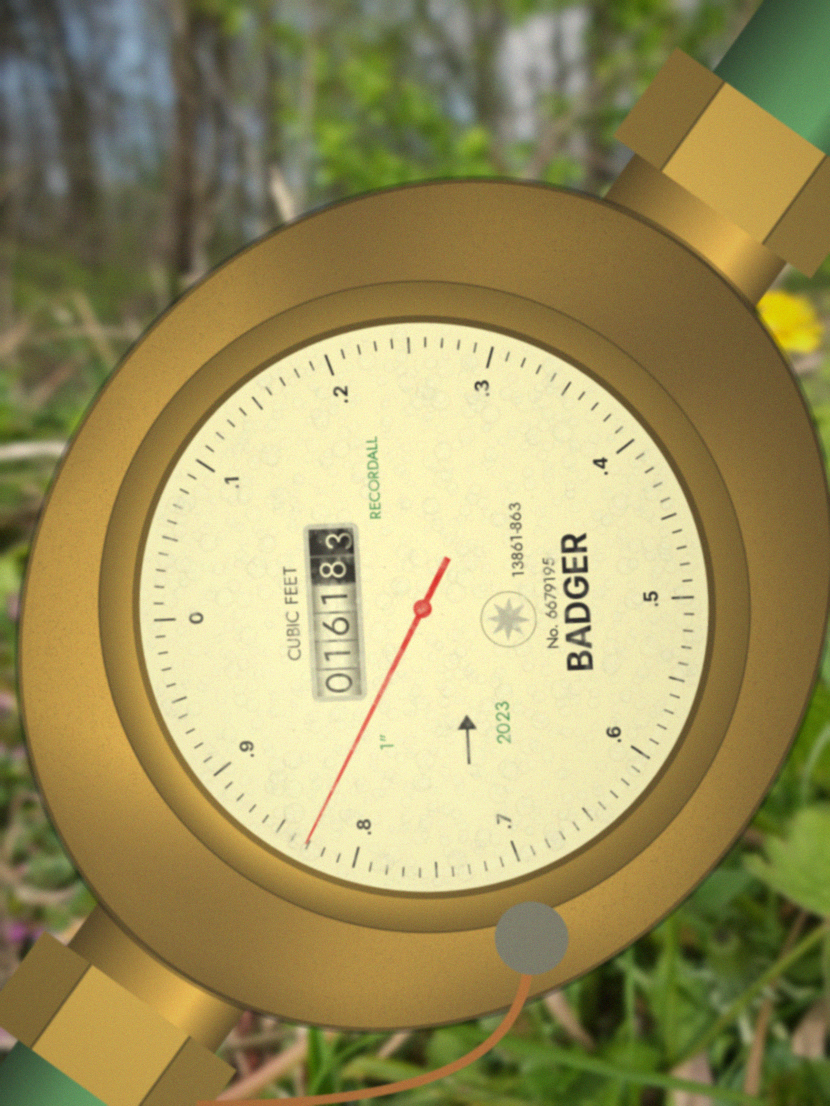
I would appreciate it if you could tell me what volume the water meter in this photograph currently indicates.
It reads 16182.83 ft³
